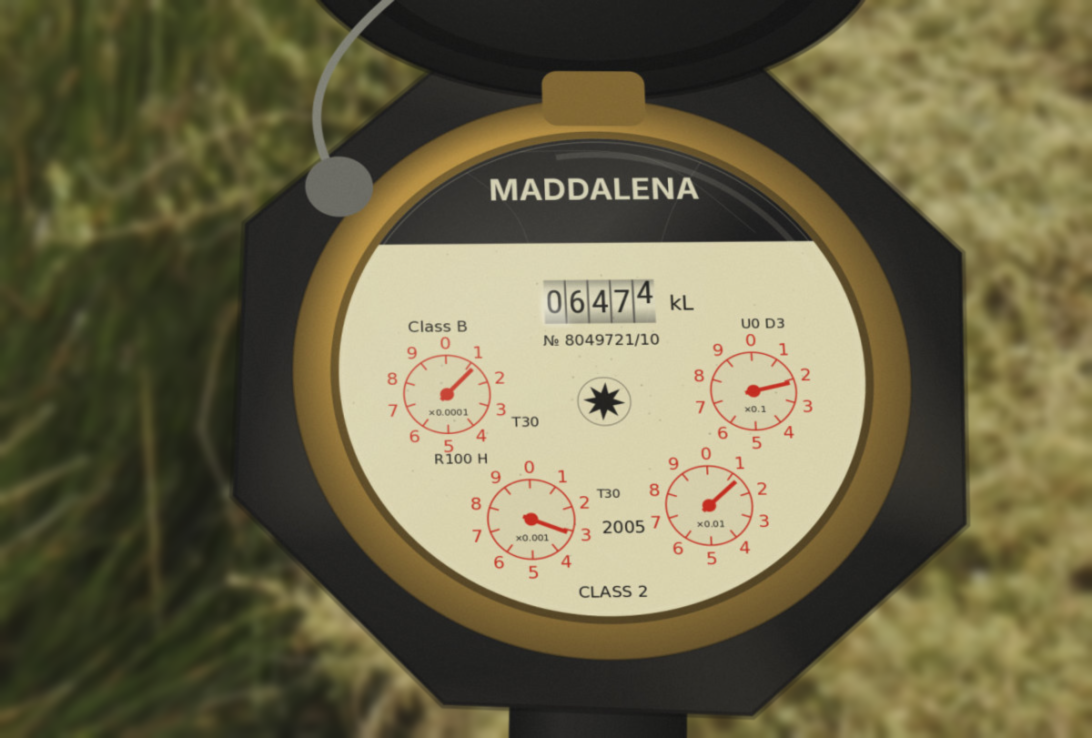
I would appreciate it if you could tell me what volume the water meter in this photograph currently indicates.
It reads 6474.2131 kL
